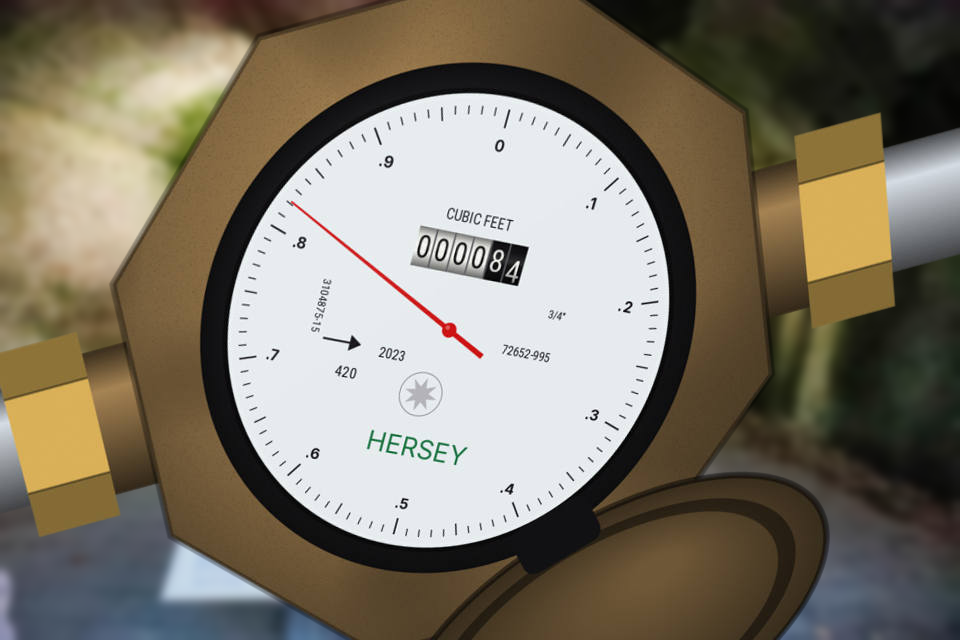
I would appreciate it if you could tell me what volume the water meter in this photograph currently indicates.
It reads 83.82 ft³
